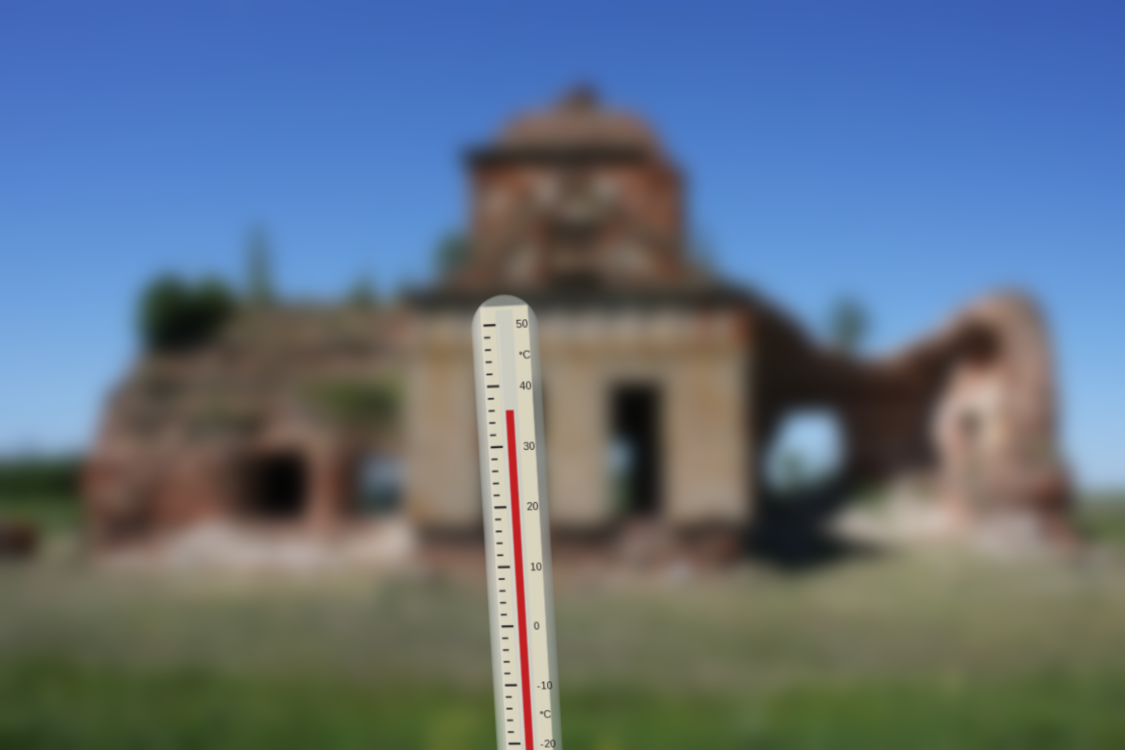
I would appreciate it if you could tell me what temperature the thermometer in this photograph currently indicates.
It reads 36 °C
